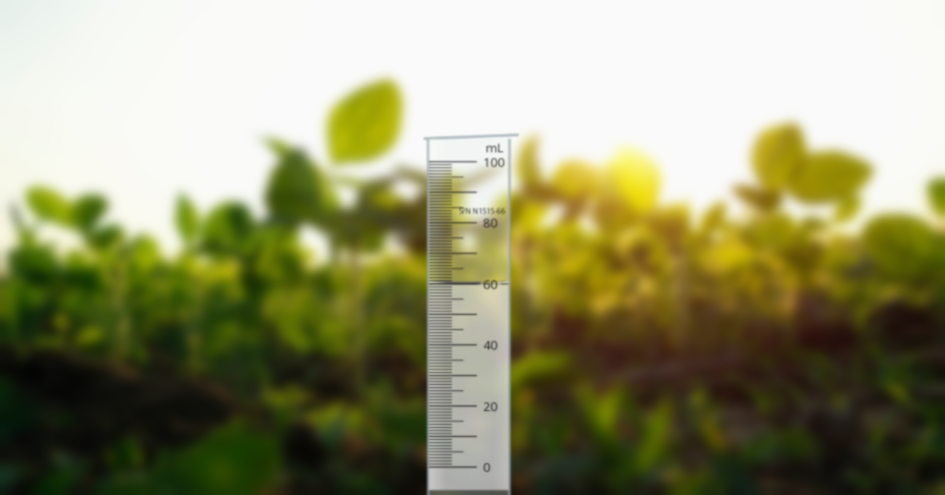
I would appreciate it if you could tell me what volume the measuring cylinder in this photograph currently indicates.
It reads 60 mL
